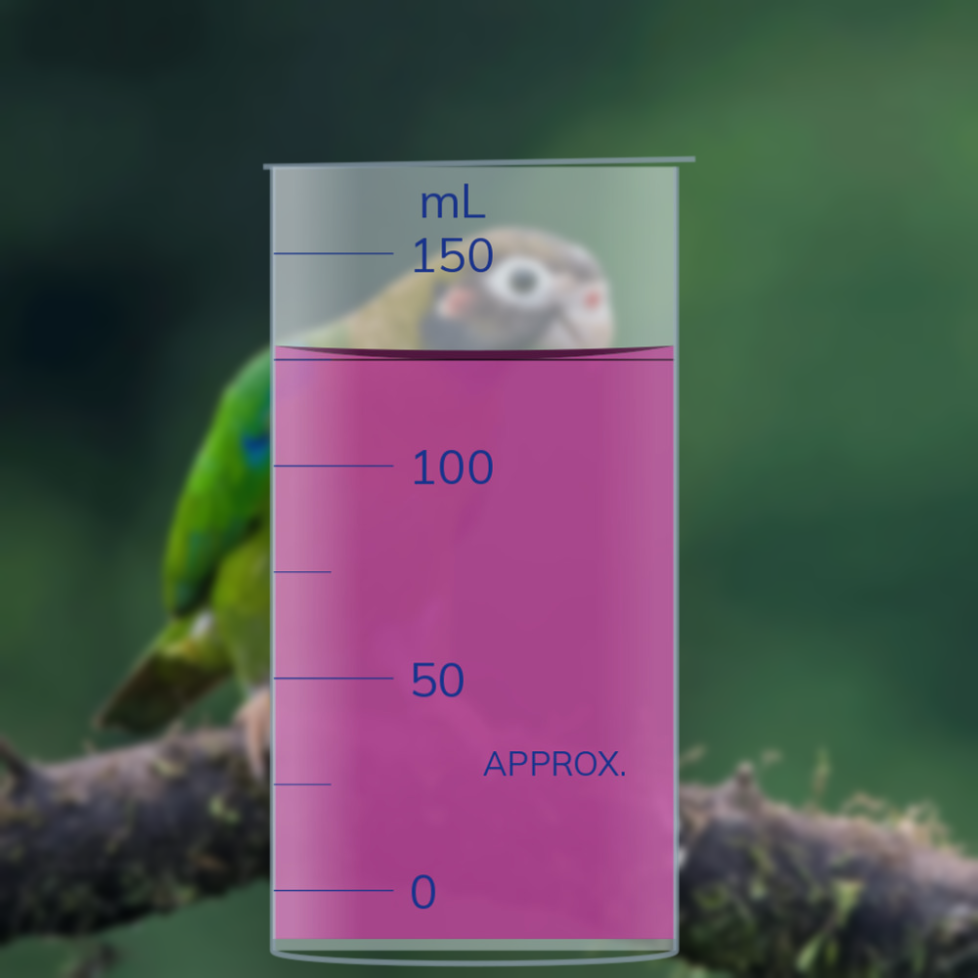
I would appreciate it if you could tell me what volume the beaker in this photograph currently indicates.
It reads 125 mL
